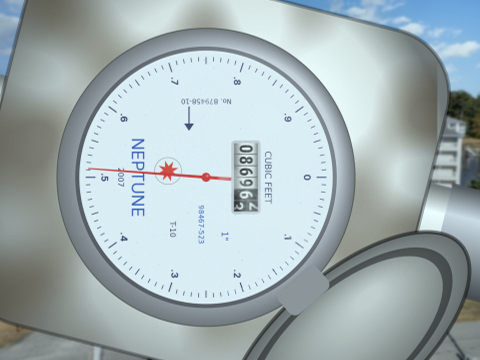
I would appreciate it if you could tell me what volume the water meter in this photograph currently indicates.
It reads 86962.51 ft³
